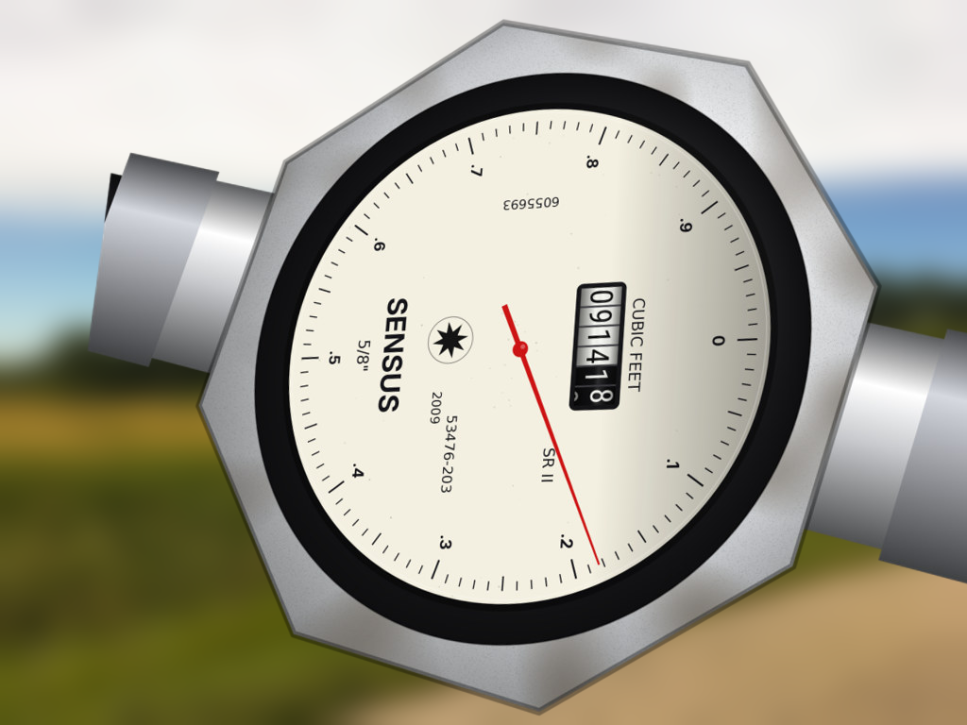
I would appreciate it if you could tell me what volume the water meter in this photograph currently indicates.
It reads 91418.18 ft³
